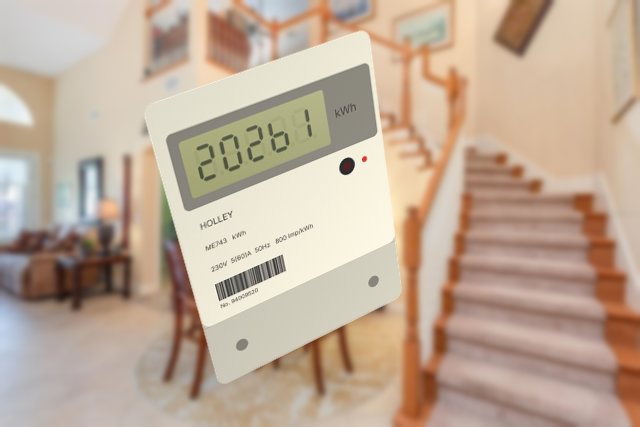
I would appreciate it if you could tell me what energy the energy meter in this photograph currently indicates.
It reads 20261 kWh
